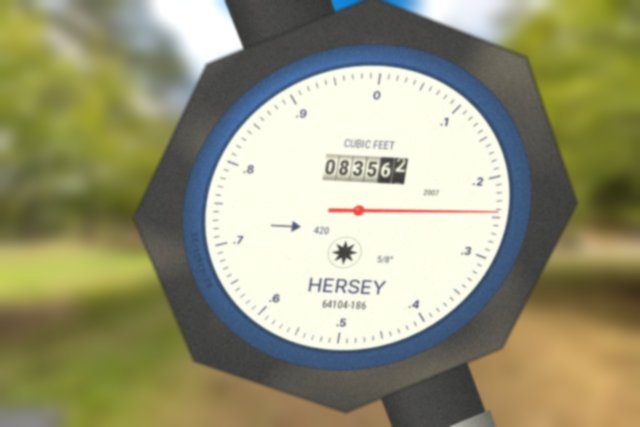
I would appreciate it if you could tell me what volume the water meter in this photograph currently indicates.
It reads 83562.24 ft³
